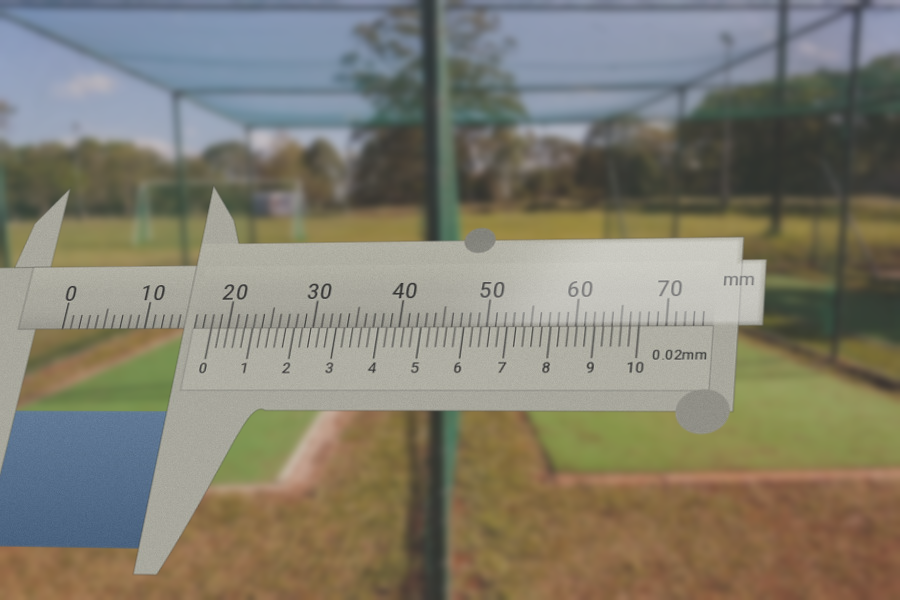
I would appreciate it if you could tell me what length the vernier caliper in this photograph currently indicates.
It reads 18.0 mm
